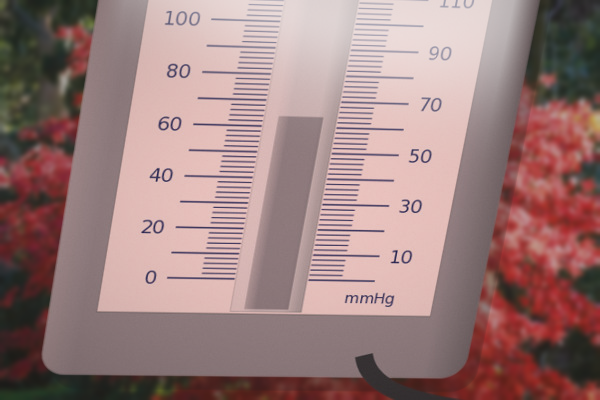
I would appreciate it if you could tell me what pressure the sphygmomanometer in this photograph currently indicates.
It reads 64 mmHg
